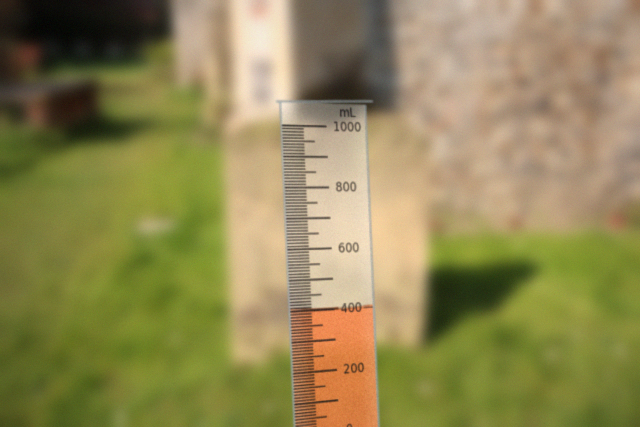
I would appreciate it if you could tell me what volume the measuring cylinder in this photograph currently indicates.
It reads 400 mL
